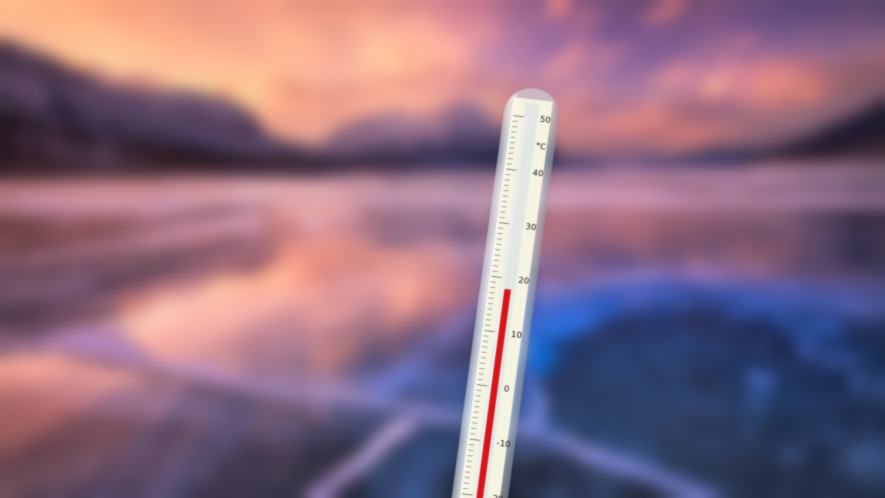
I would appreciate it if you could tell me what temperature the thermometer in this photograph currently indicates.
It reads 18 °C
